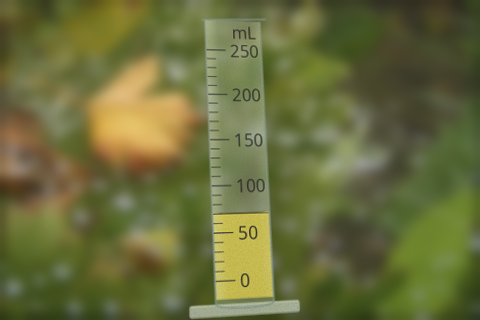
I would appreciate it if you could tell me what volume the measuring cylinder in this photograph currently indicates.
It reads 70 mL
